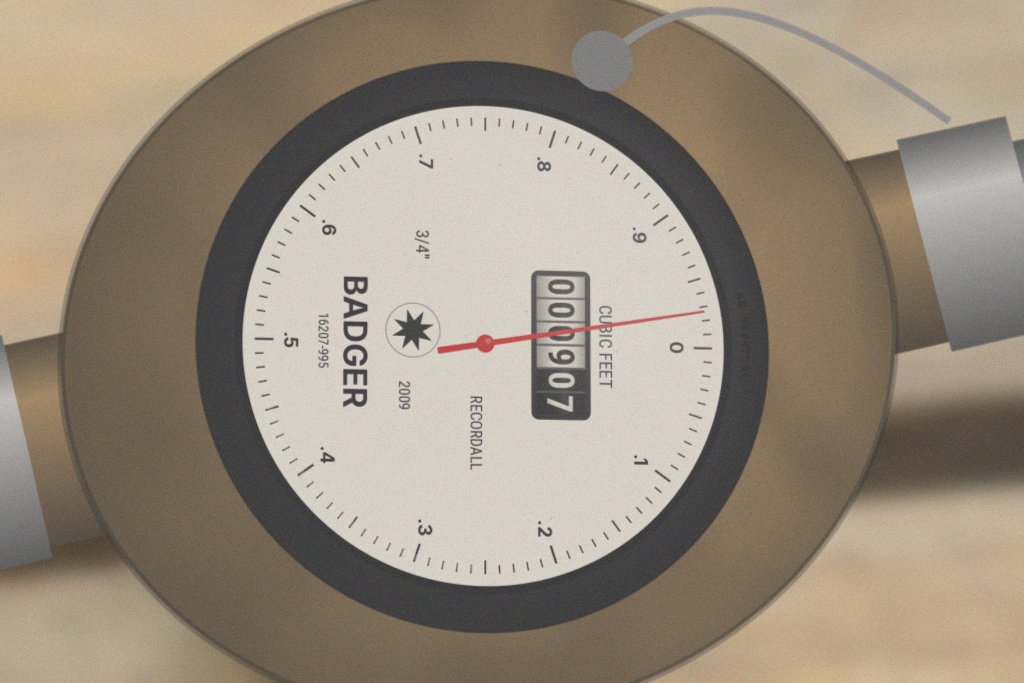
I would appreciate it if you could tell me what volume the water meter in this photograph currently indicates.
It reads 906.97 ft³
